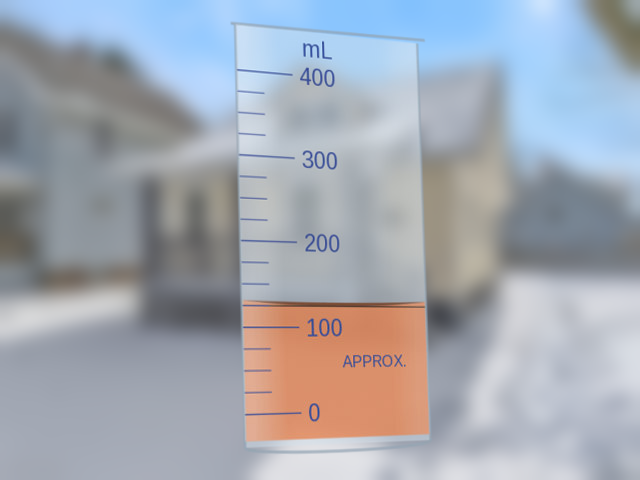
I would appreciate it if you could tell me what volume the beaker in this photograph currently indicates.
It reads 125 mL
